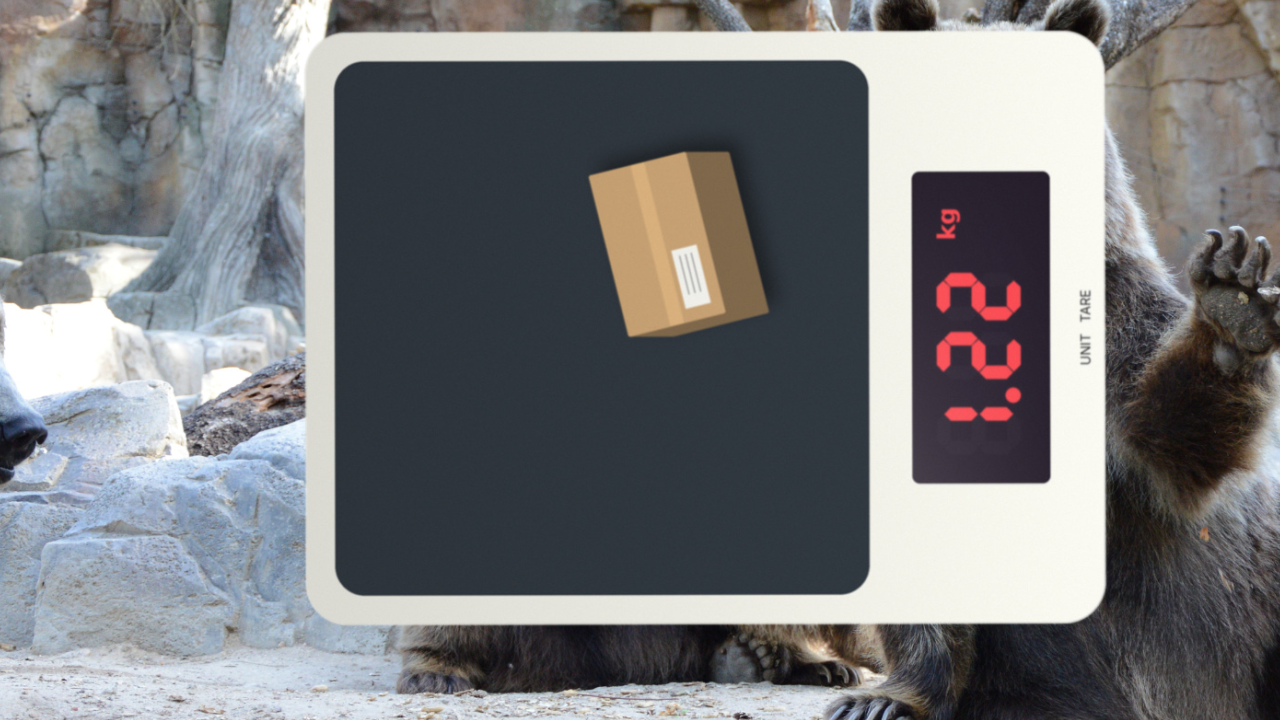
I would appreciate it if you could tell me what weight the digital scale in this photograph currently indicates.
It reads 1.22 kg
